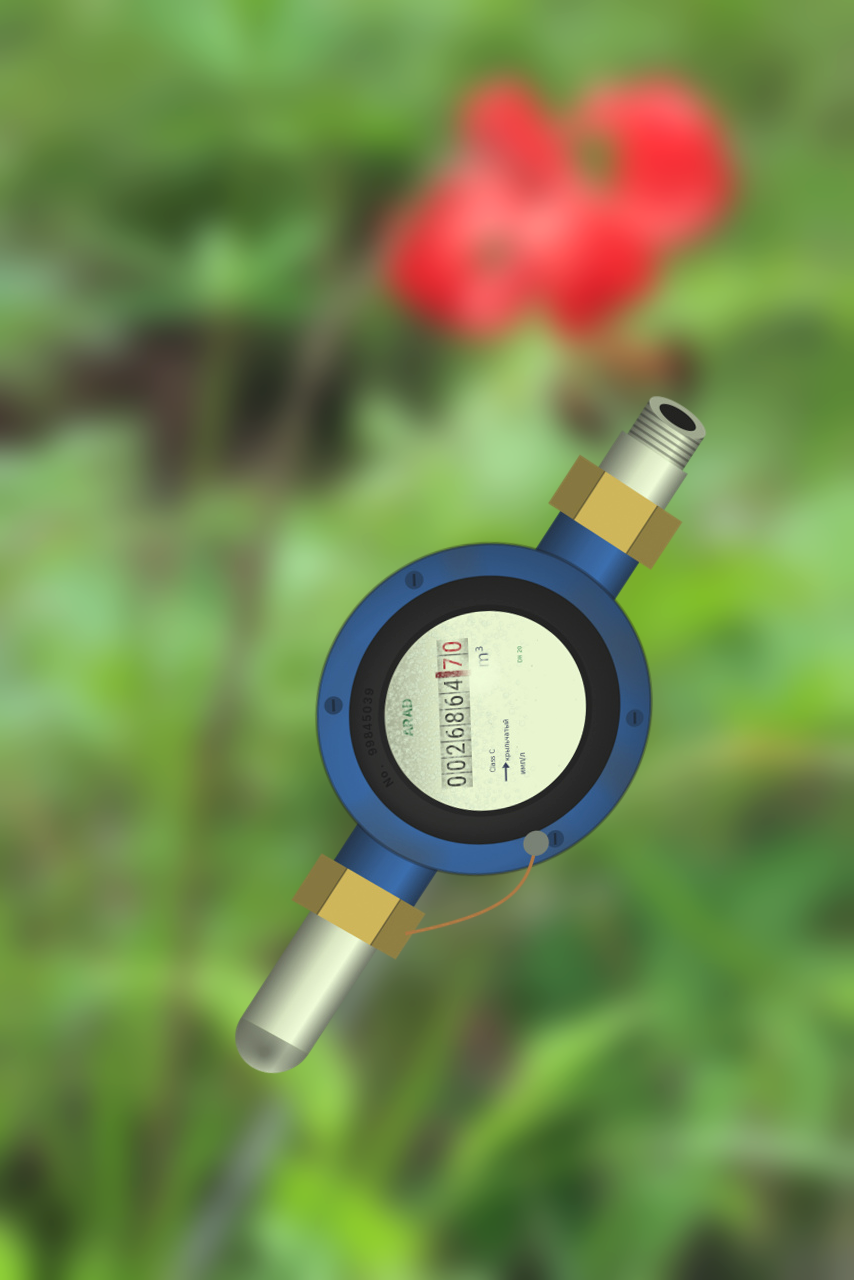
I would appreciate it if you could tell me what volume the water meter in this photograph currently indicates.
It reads 26864.70 m³
